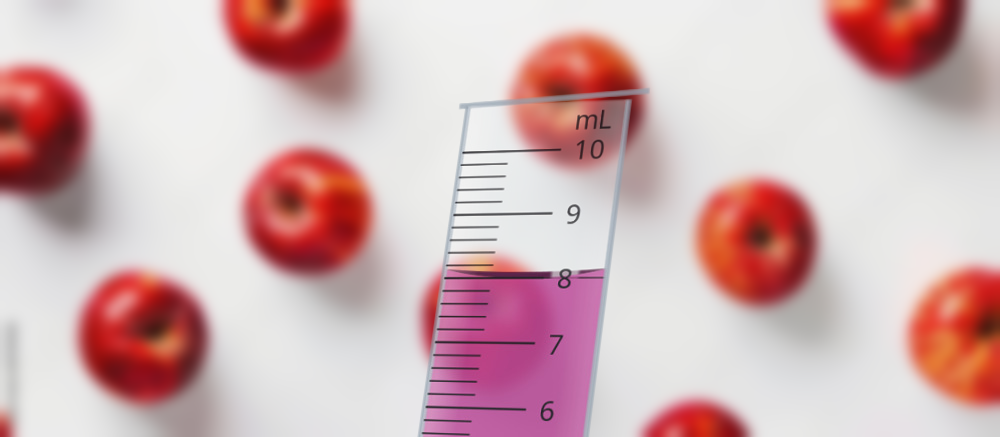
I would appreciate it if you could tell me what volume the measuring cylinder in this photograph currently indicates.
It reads 8 mL
